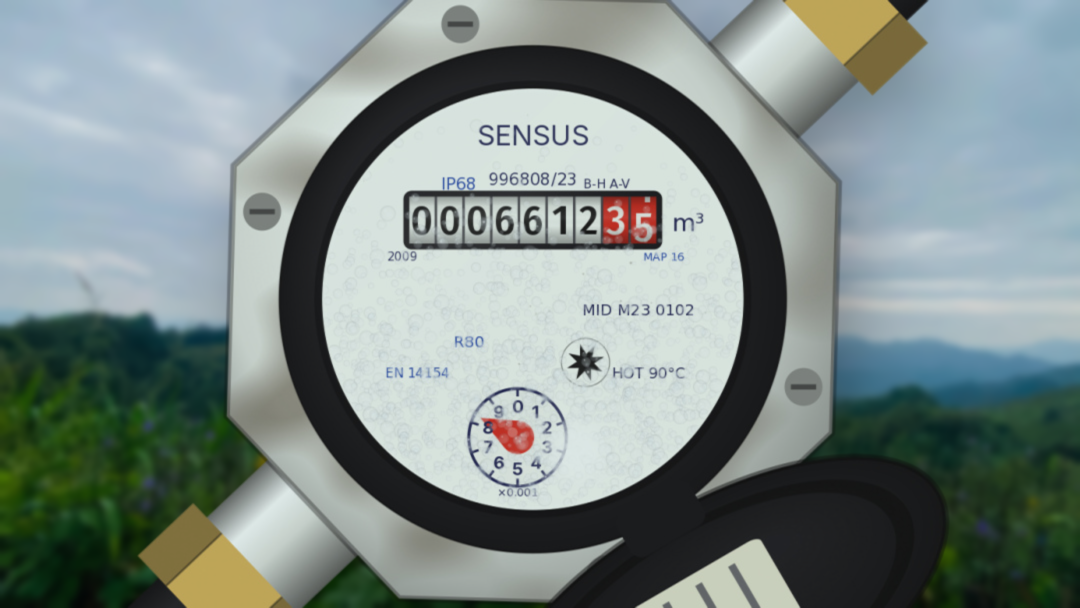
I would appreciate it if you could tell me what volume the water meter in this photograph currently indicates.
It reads 6612.348 m³
